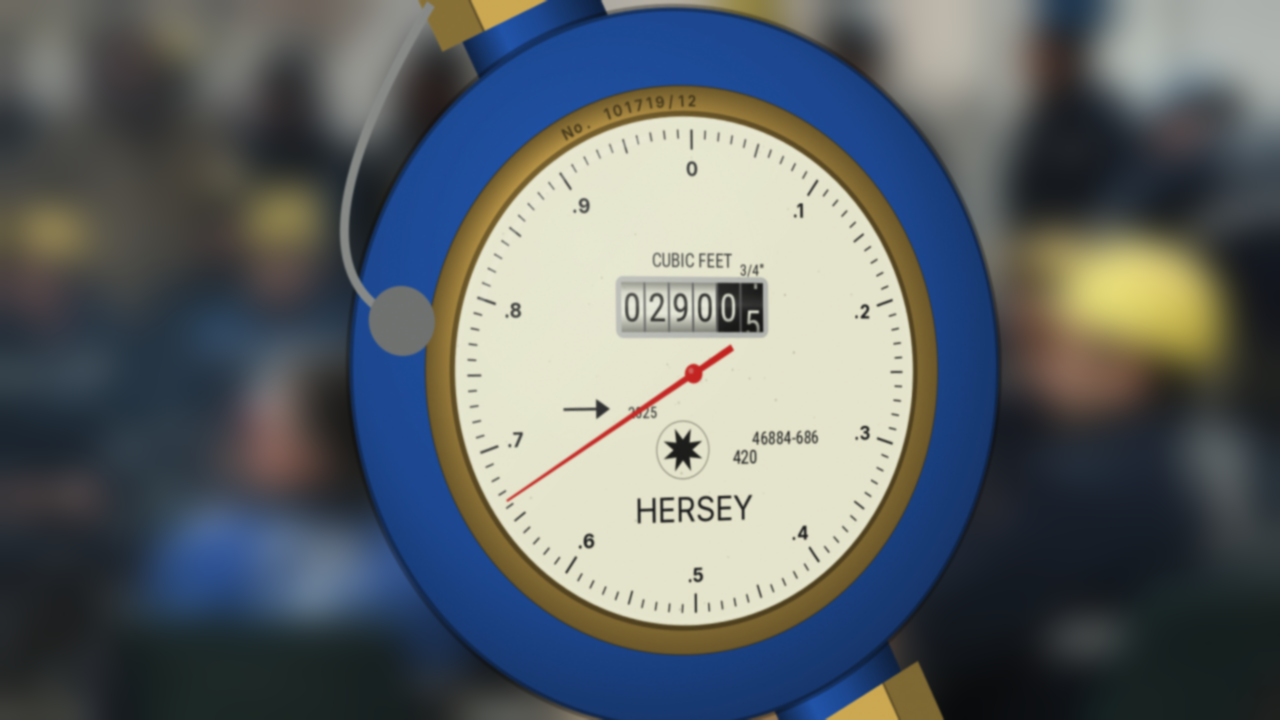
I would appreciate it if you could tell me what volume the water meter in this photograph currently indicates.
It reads 29004.66 ft³
